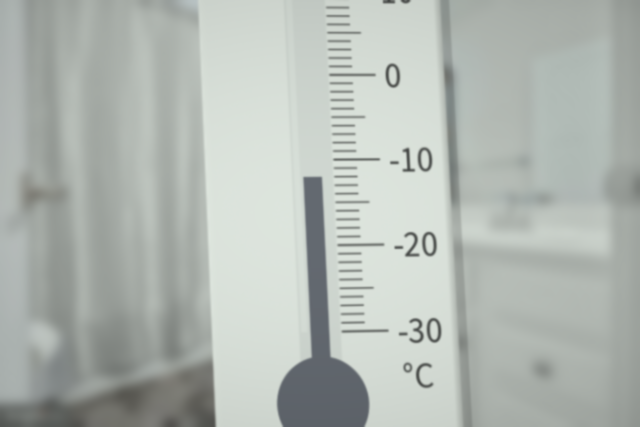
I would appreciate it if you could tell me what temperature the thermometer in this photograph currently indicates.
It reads -12 °C
